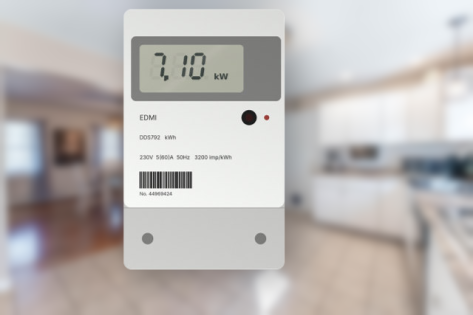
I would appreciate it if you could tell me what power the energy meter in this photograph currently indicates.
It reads 7.10 kW
